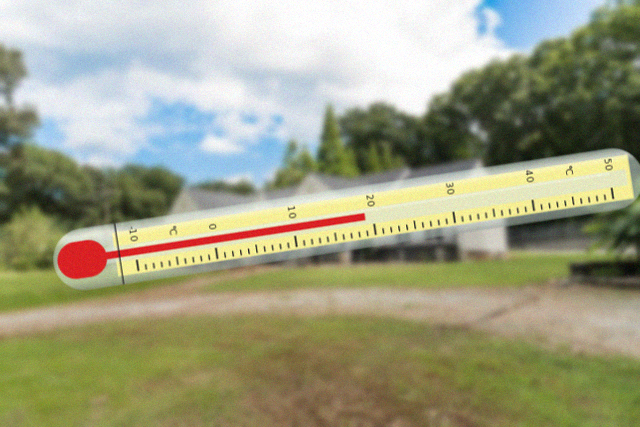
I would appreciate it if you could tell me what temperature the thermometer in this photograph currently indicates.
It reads 19 °C
